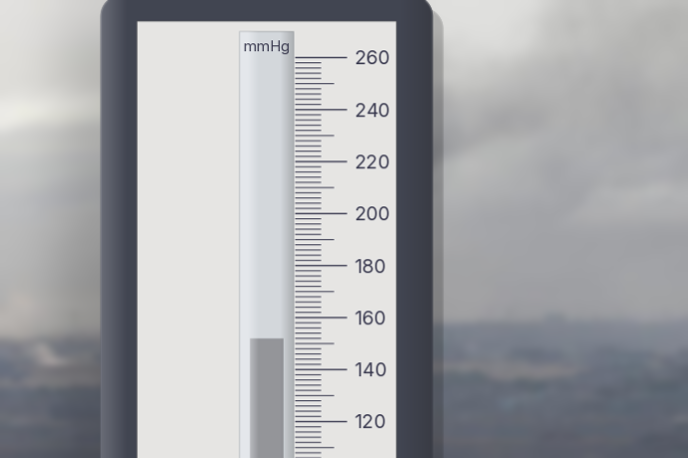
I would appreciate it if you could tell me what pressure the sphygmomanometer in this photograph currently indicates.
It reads 152 mmHg
